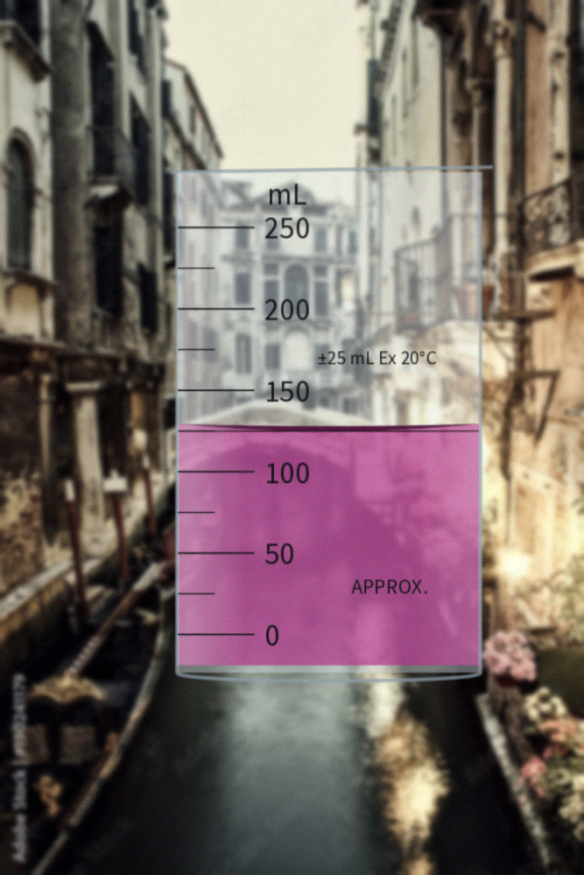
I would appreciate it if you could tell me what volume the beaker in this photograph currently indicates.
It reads 125 mL
